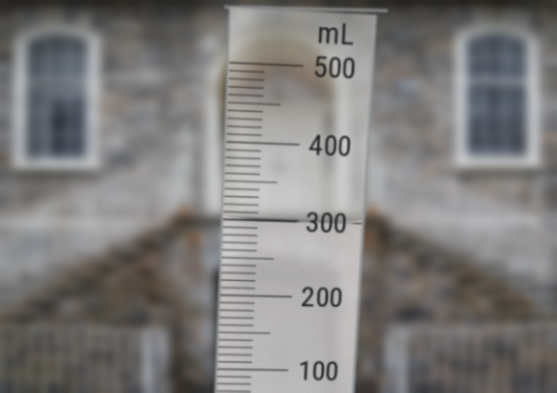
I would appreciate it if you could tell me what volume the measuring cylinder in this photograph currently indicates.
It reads 300 mL
